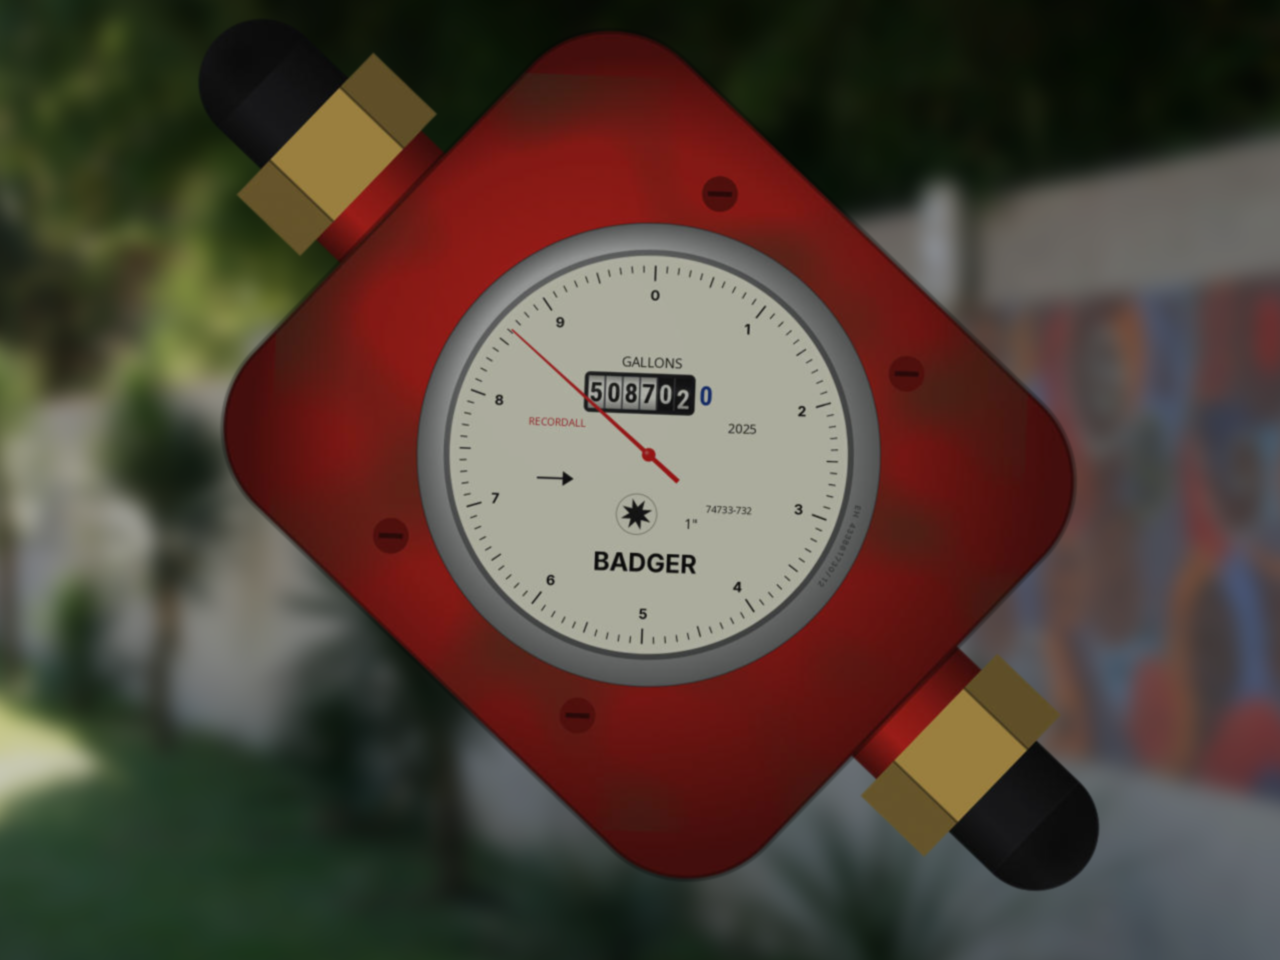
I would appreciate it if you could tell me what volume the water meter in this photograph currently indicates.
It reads 5087018.6 gal
